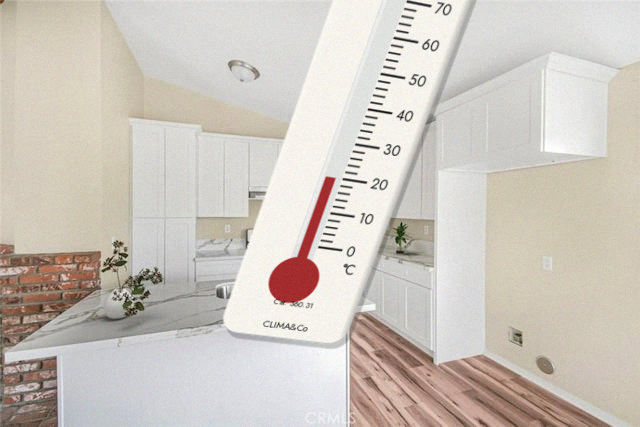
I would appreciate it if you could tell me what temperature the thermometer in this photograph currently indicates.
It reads 20 °C
